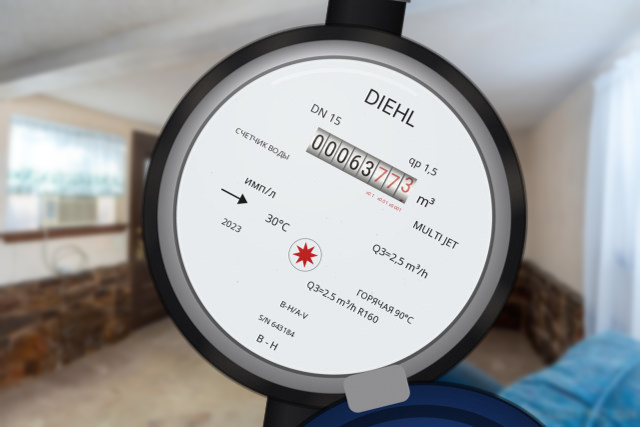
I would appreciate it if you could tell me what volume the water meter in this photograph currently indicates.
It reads 63.773 m³
